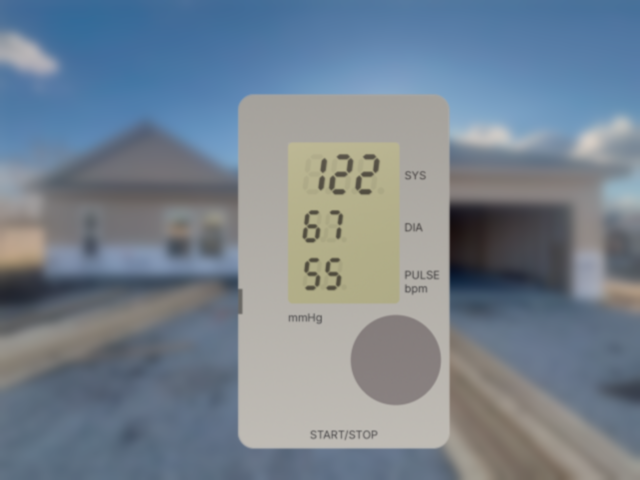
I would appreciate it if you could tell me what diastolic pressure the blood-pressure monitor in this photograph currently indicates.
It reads 67 mmHg
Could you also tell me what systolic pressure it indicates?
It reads 122 mmHg
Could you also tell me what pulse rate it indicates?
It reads 55 bpm
